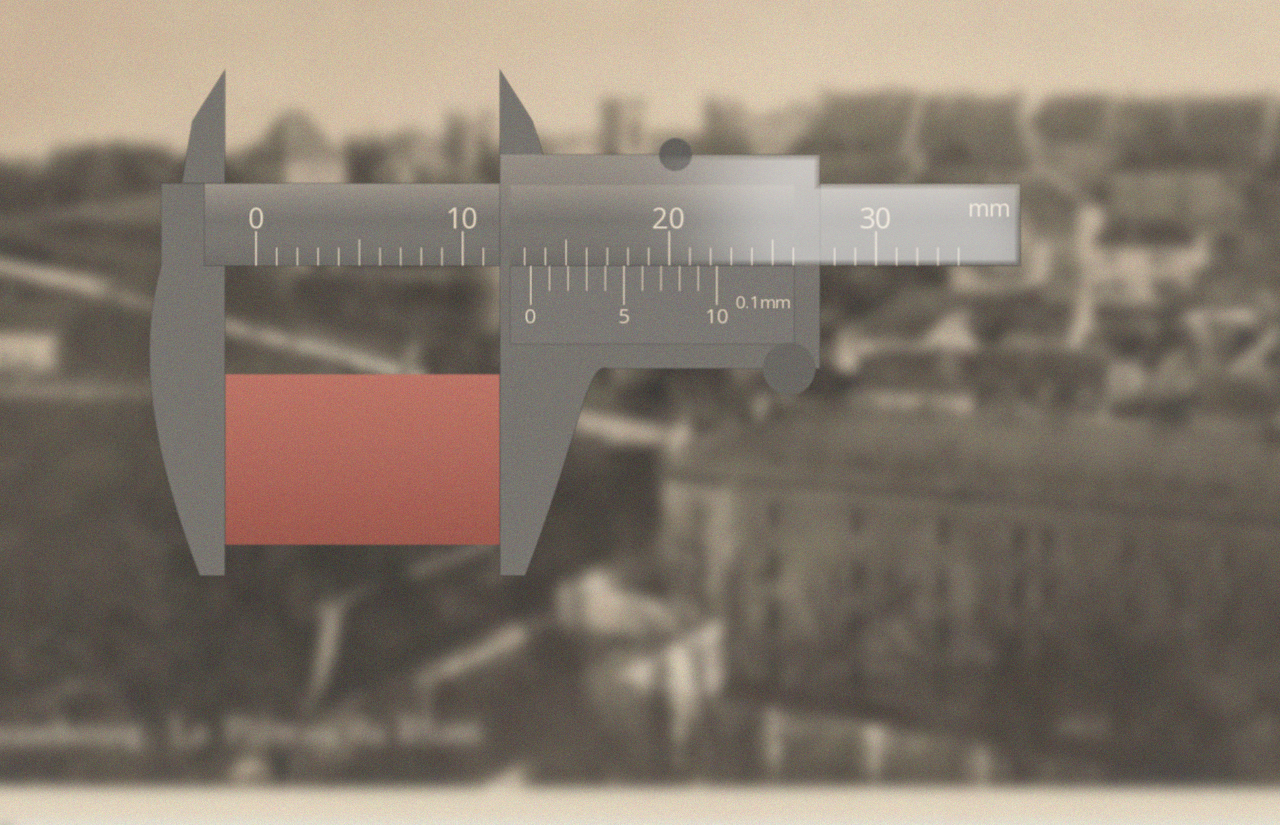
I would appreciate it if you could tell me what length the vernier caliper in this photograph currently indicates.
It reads 13.3 mm
